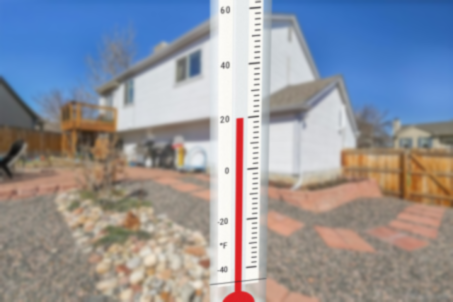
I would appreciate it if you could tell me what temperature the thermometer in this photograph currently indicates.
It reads 20 °F
